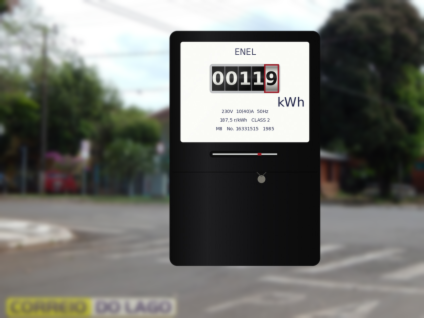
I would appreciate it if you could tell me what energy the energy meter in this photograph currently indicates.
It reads 11.9 kWh
